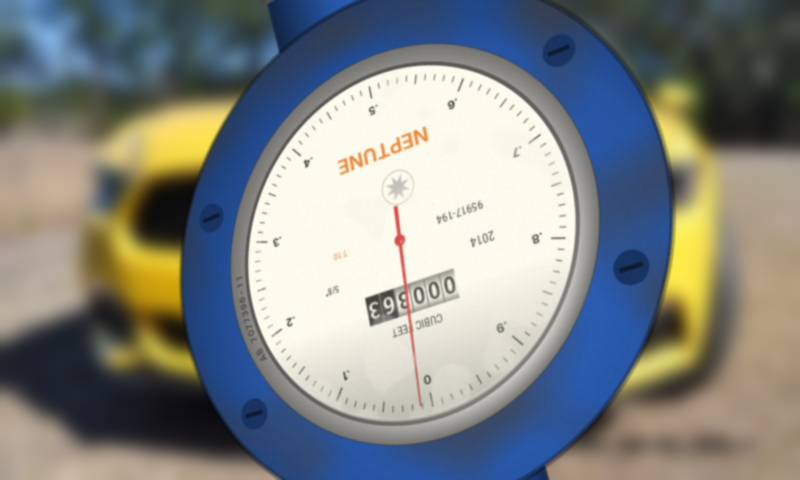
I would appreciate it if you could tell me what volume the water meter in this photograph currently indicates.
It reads 363.01 ft³
